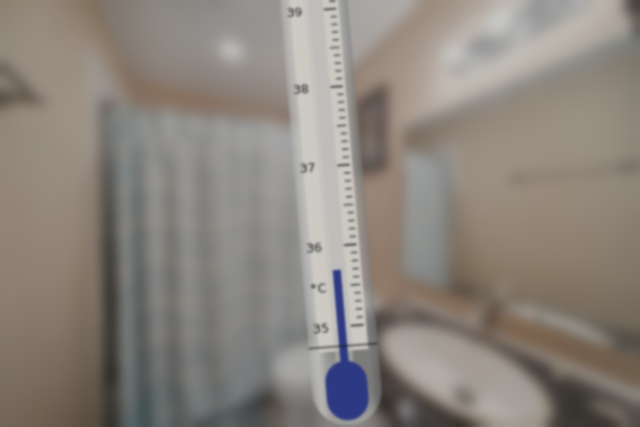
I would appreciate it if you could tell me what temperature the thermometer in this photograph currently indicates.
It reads 35.7 °C
